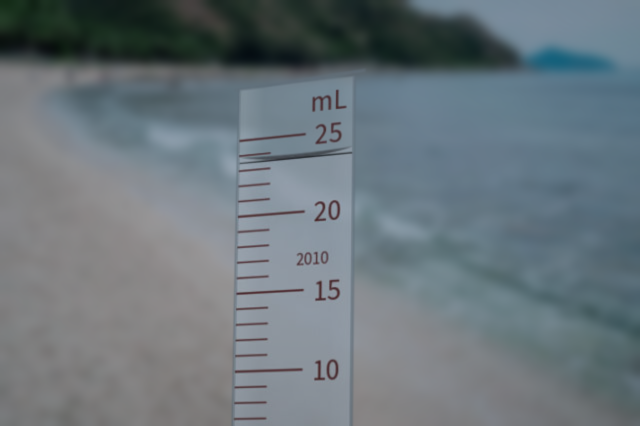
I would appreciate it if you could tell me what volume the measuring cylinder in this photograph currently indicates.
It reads 23.5 mL
